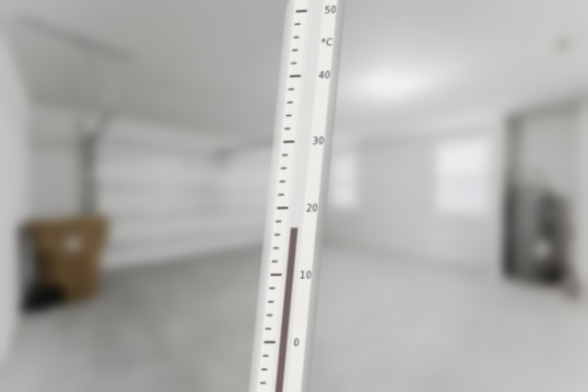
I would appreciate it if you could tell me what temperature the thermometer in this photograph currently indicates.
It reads 17 °C
